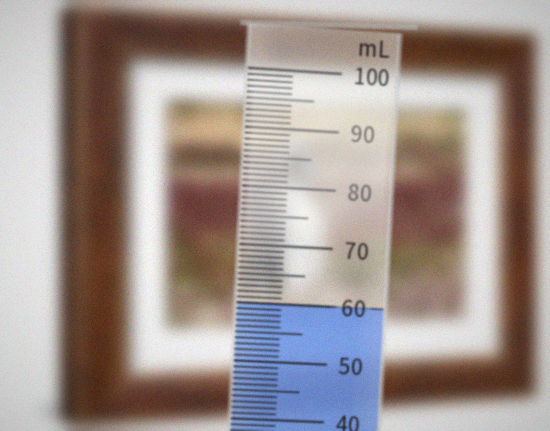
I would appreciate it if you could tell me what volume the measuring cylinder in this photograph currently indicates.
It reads 60 mL
